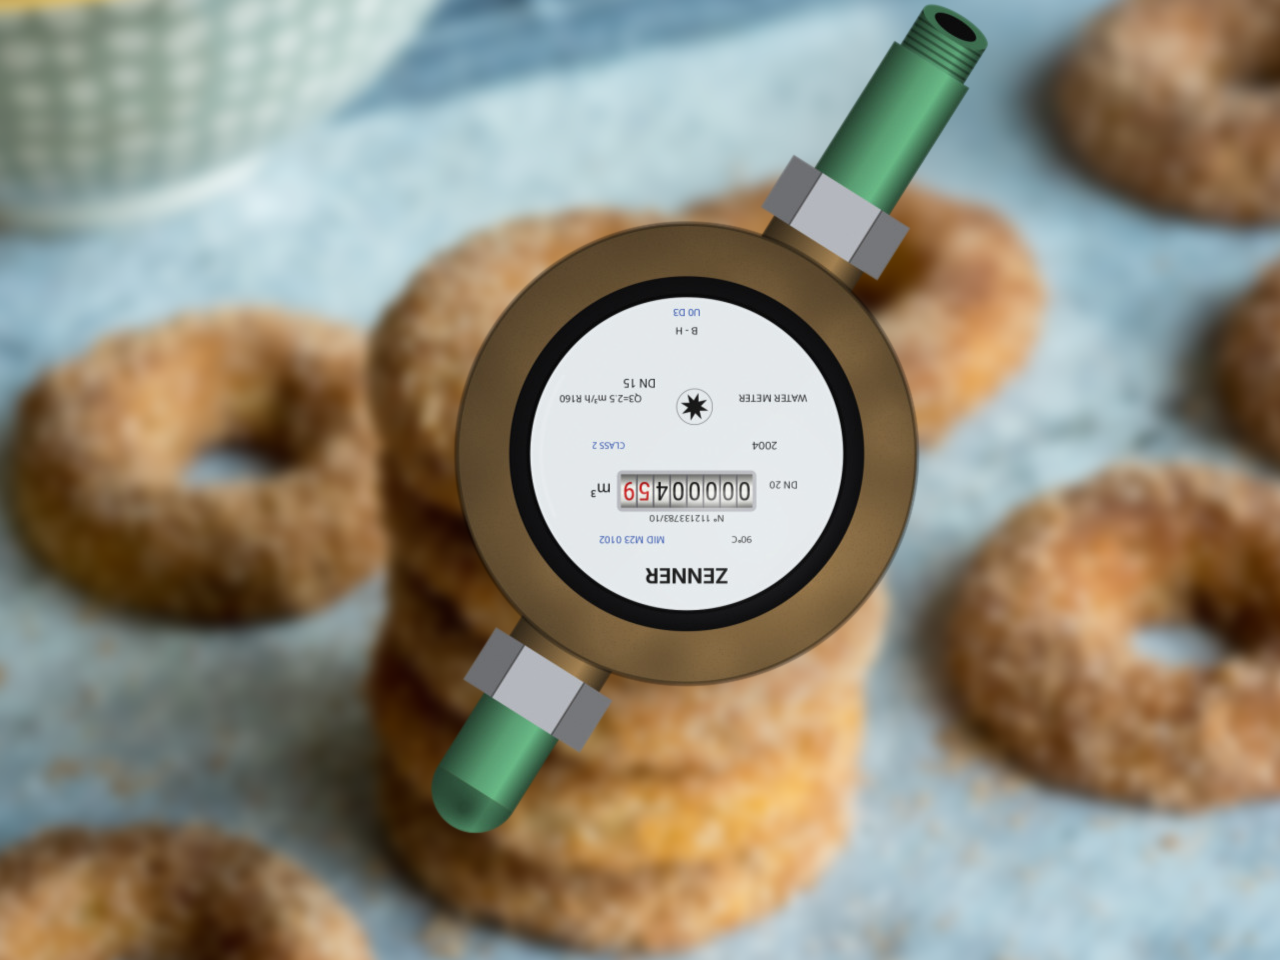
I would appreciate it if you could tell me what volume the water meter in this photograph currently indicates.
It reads 4.59 m³
